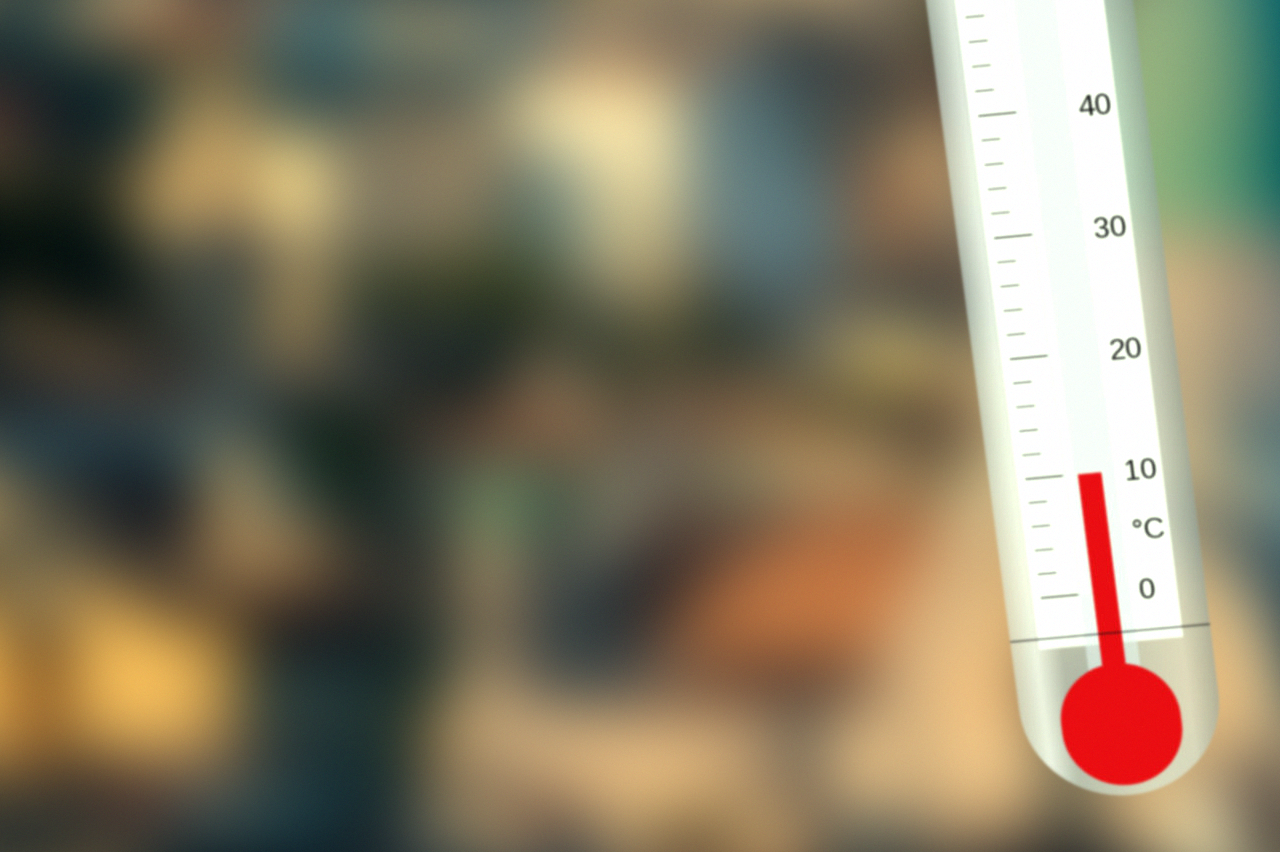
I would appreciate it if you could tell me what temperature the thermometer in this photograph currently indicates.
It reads 10 °C
